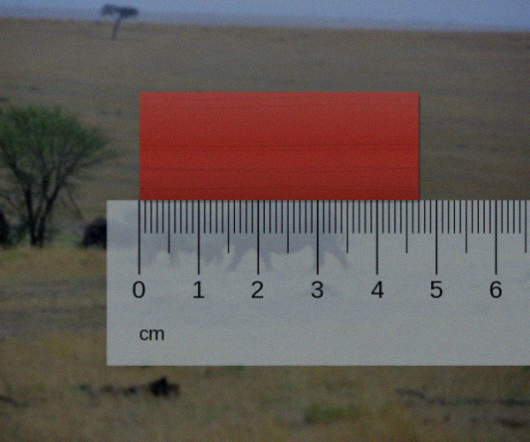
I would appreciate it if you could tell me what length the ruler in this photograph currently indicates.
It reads 4.7 cm
